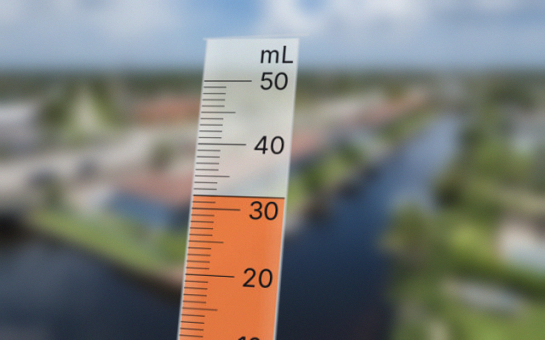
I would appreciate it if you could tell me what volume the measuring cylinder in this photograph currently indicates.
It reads 32 mL
